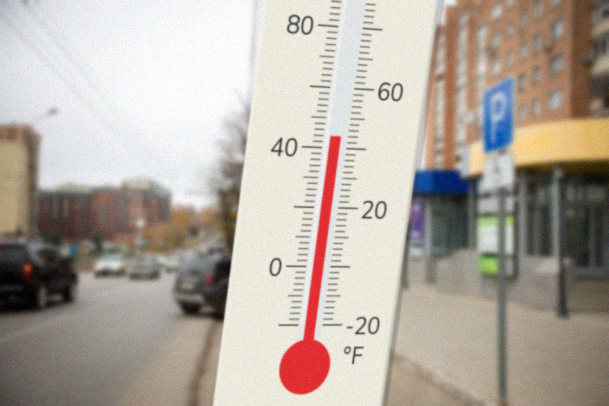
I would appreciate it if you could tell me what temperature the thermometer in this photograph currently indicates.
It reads 44 °F
